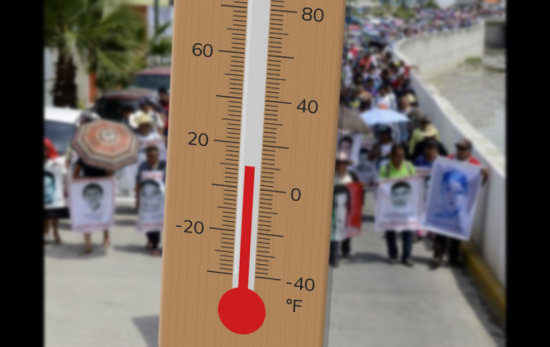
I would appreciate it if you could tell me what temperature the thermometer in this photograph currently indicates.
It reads 10 °F
